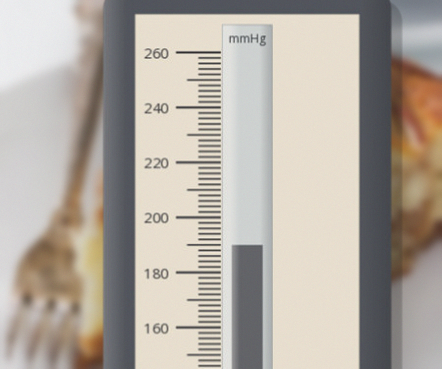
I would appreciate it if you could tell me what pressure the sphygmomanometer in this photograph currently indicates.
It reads 190 mmHg
